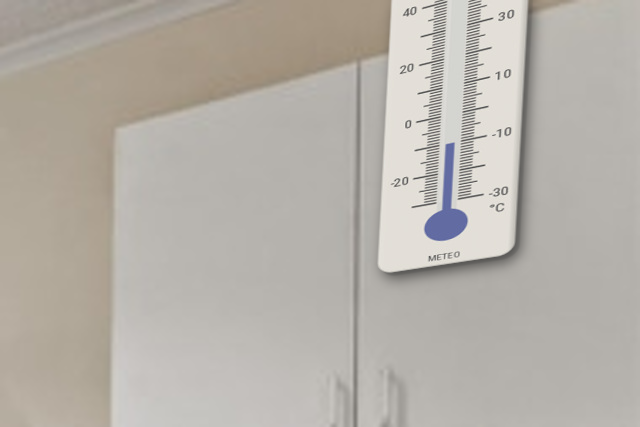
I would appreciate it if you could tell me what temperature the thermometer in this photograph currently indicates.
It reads -10 °C
